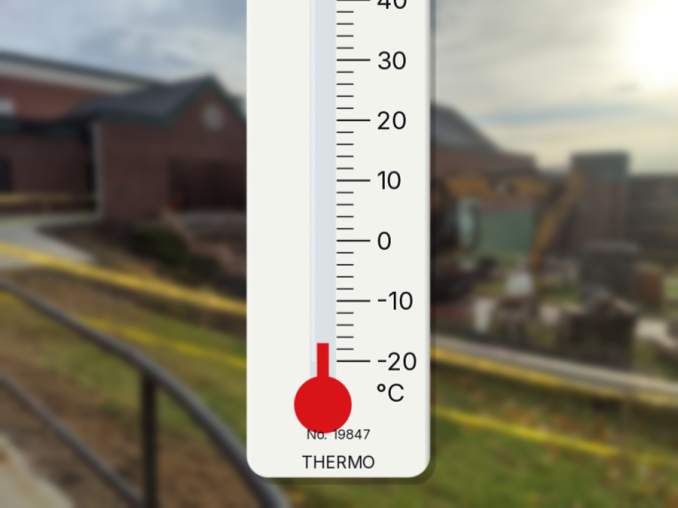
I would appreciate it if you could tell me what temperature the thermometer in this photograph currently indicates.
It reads -17 °C
